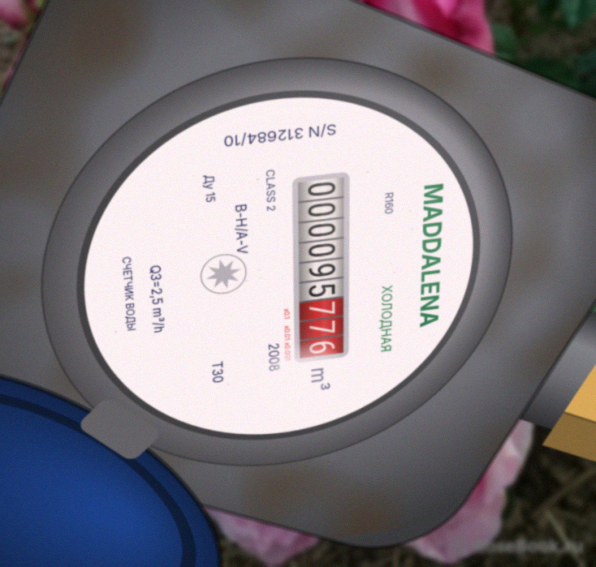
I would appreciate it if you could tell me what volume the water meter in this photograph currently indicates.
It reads 95.776 m³
